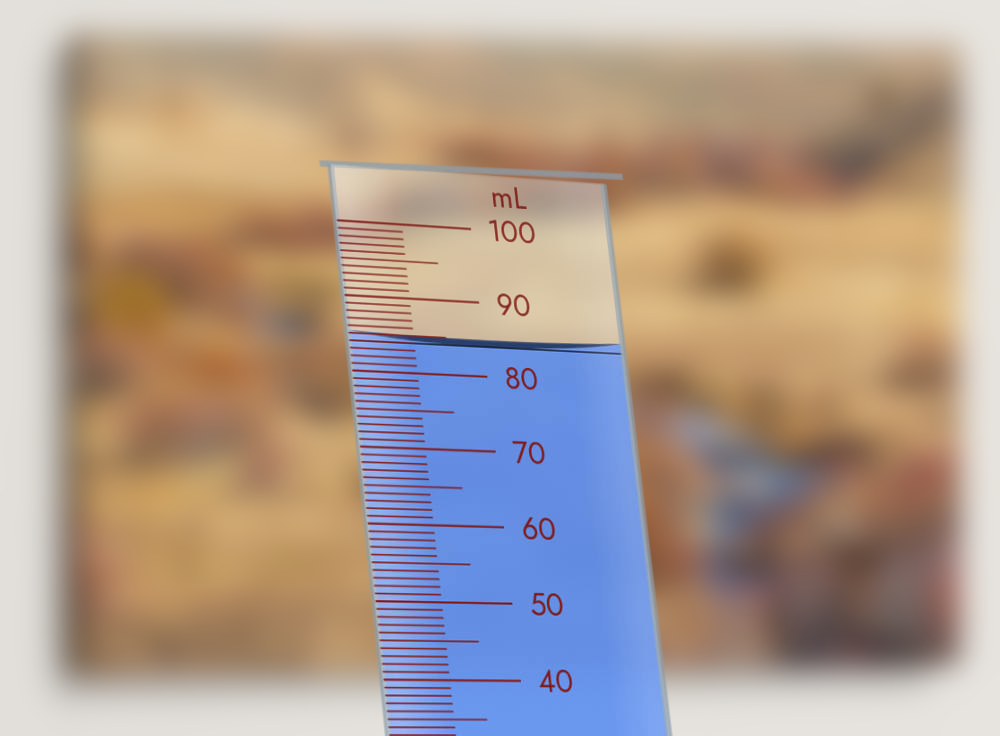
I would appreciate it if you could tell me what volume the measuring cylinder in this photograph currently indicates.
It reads 84 mL
